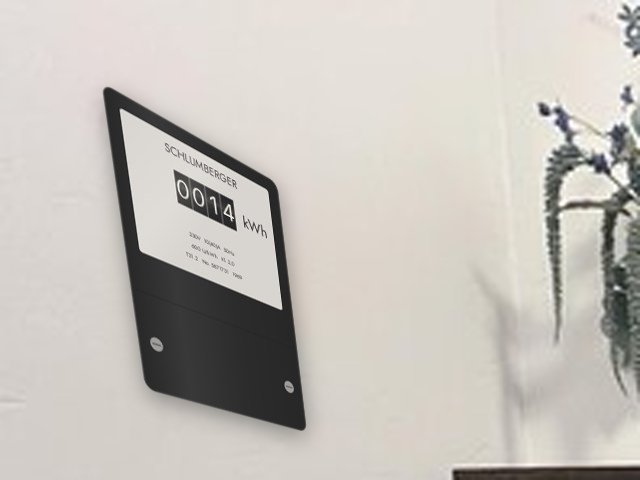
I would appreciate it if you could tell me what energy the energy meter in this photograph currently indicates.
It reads 14 kWh
